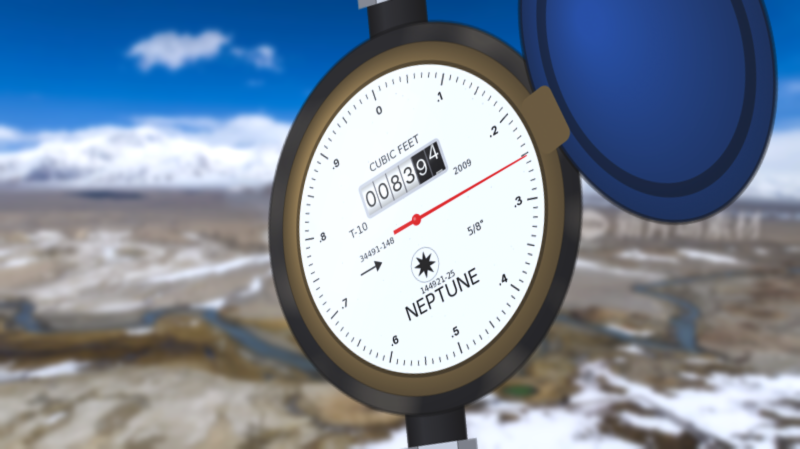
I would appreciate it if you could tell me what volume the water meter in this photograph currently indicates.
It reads 8394.25 ft³
